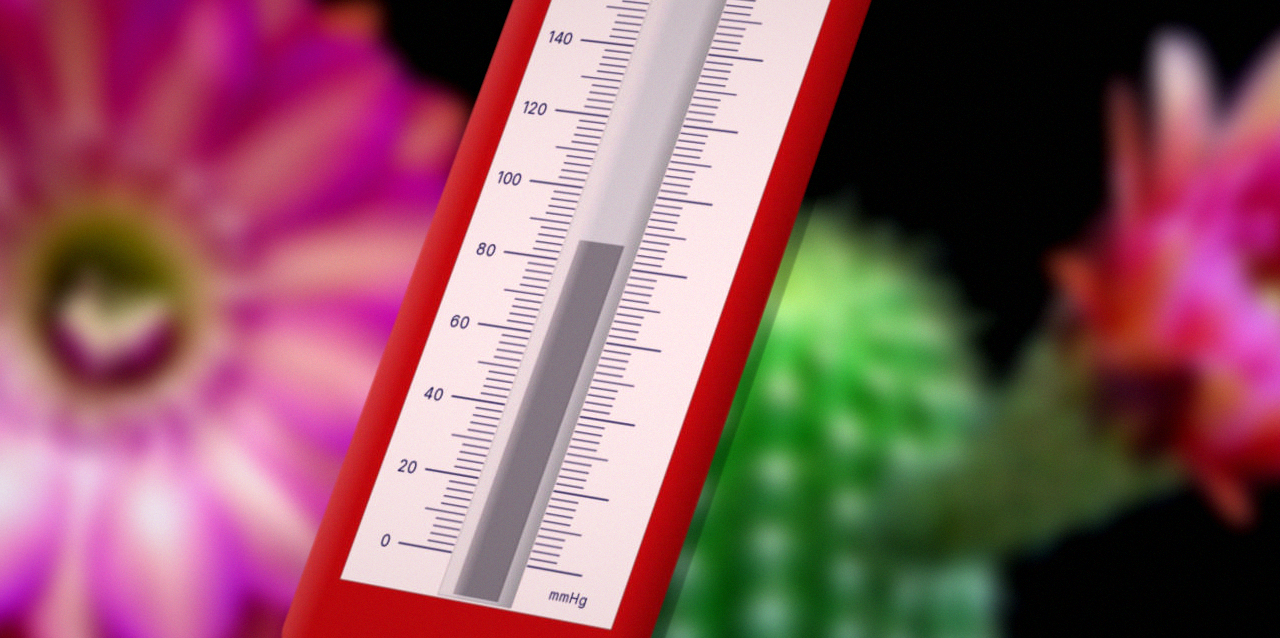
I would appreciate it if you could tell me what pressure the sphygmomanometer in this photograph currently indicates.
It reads 86 mmHg
